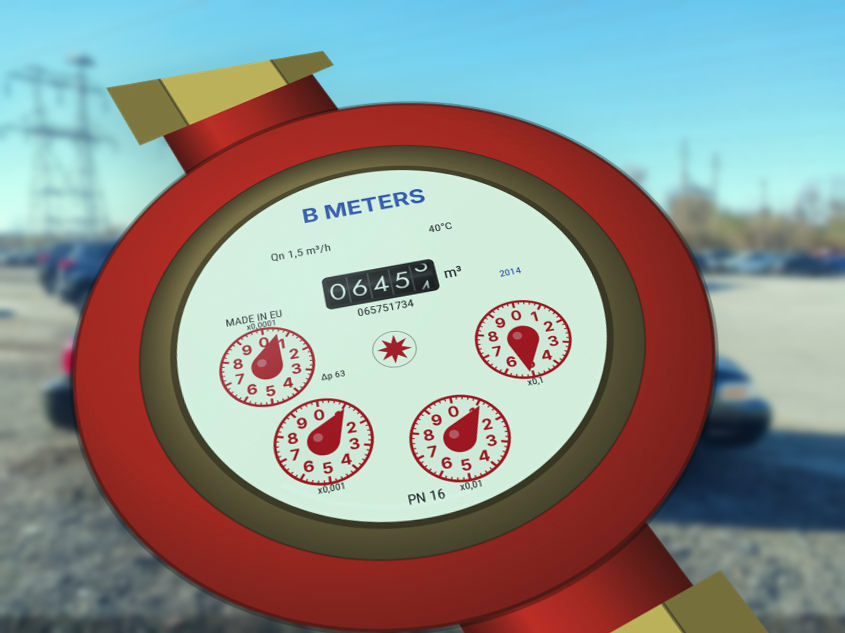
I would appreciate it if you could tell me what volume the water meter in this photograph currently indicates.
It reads 6453.5110 m³
